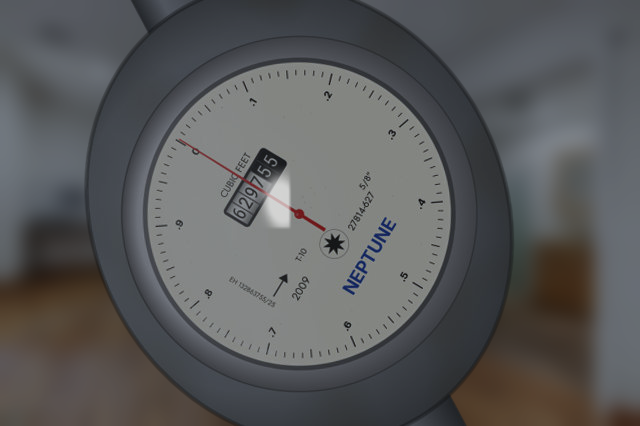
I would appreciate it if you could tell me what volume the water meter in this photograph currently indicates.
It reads 629755.00 ft³
